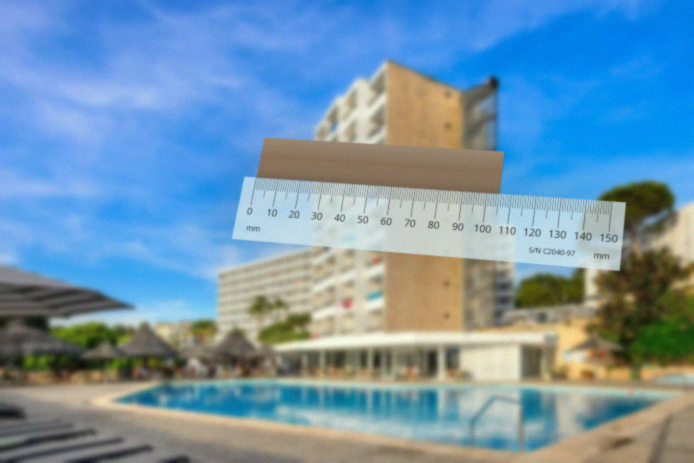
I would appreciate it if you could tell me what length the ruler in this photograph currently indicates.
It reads 105 mm
